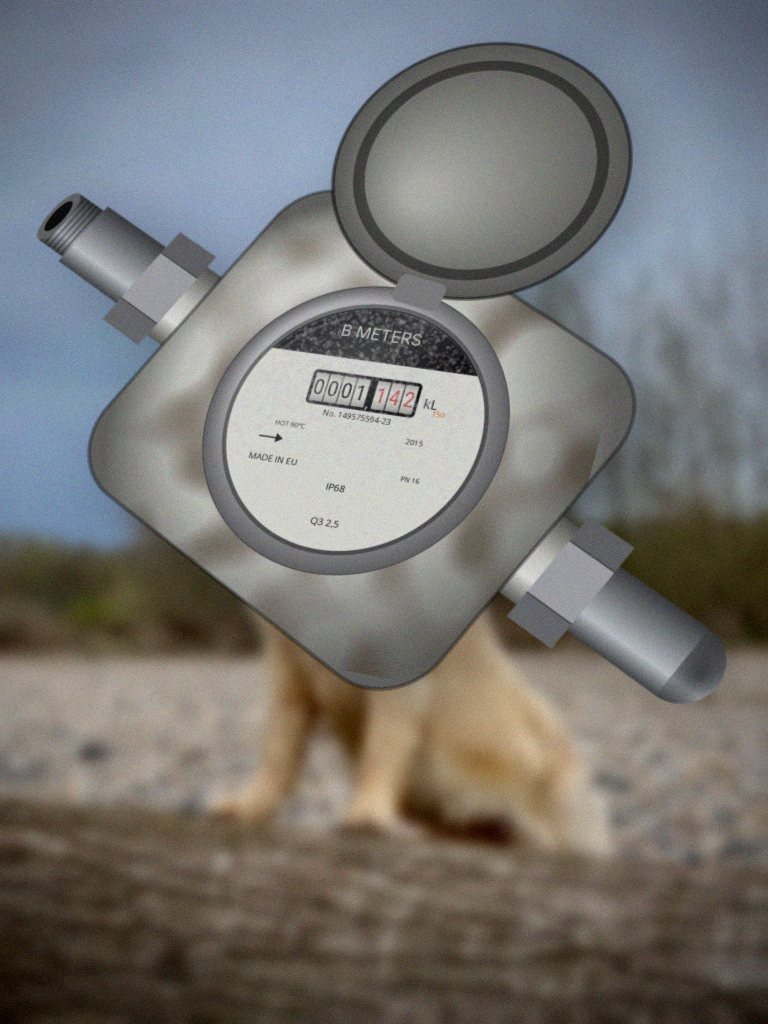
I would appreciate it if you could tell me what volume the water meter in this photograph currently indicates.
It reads 1.142 kL
